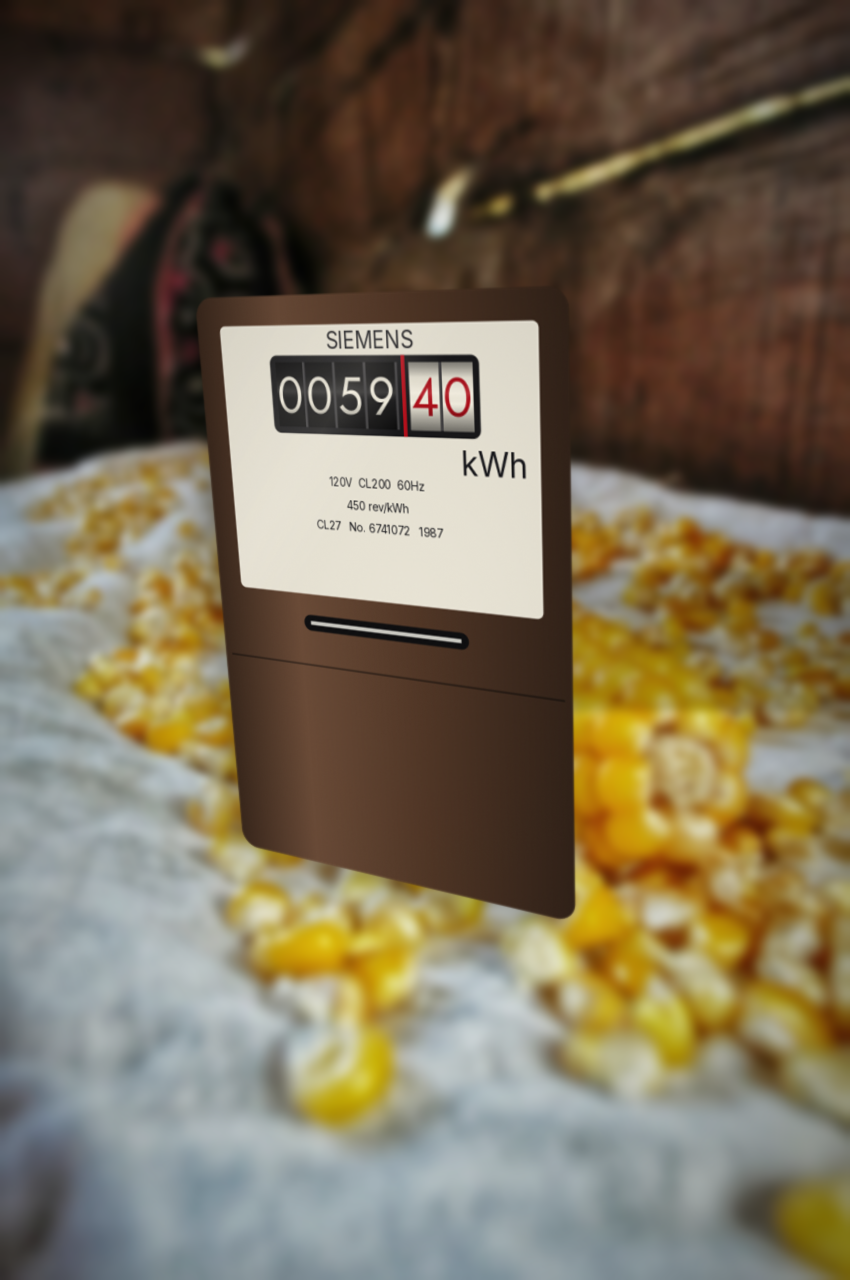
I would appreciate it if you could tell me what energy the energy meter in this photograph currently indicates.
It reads 59.40 kWh
